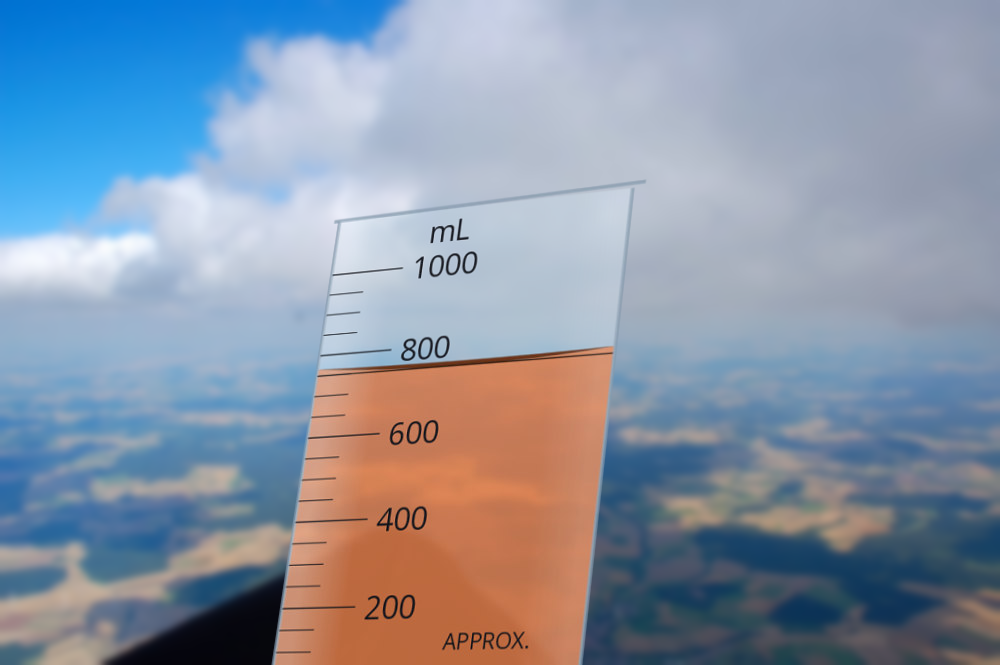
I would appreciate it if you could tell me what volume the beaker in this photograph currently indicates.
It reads 750 mL
